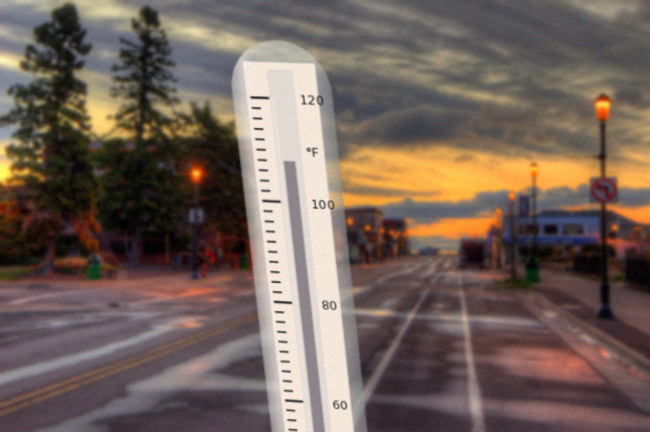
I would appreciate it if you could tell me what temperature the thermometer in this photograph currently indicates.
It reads 108 °F
